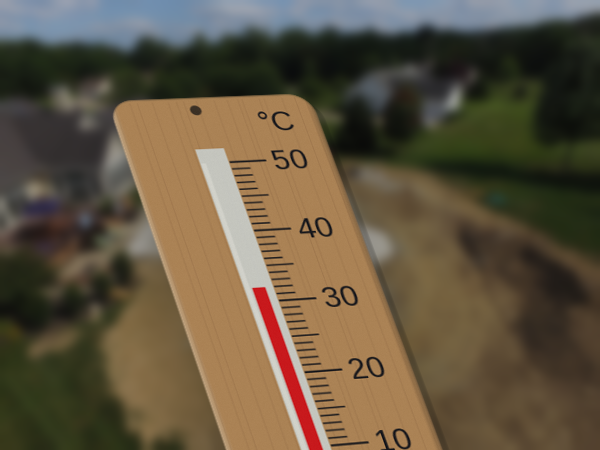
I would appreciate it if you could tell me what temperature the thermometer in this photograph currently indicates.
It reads 32 °C
